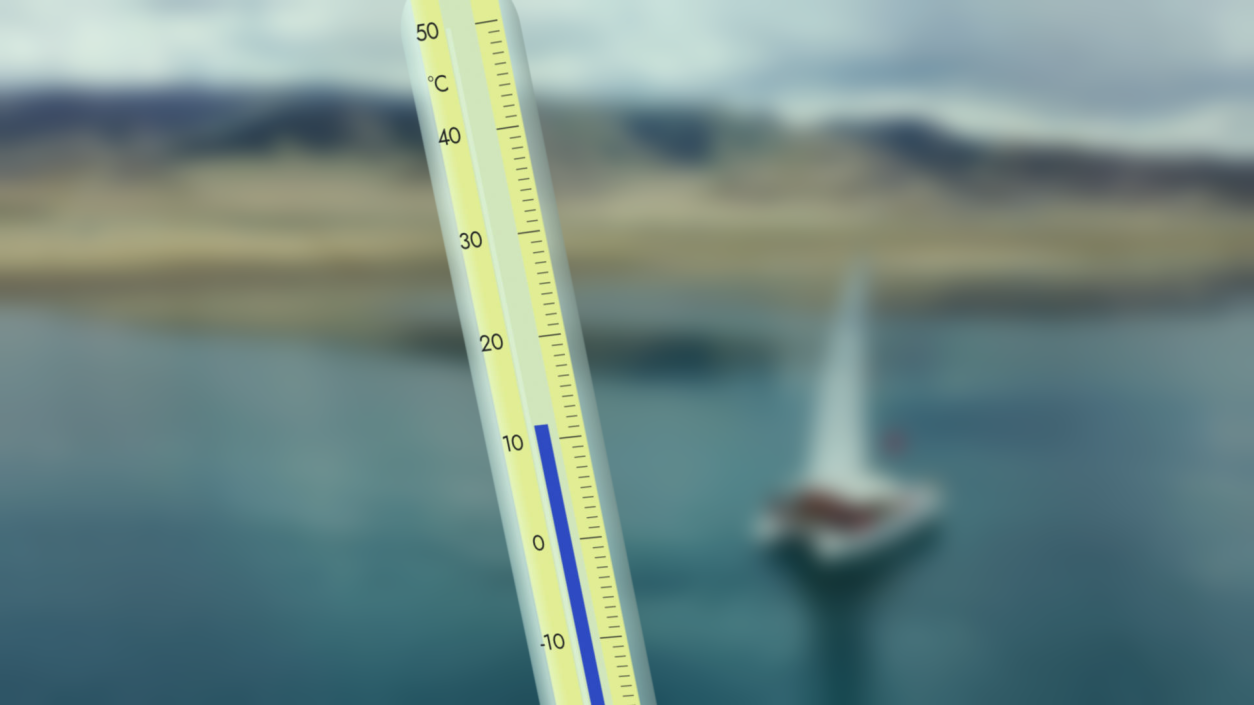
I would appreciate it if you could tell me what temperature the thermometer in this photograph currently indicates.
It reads 11.5 °C
